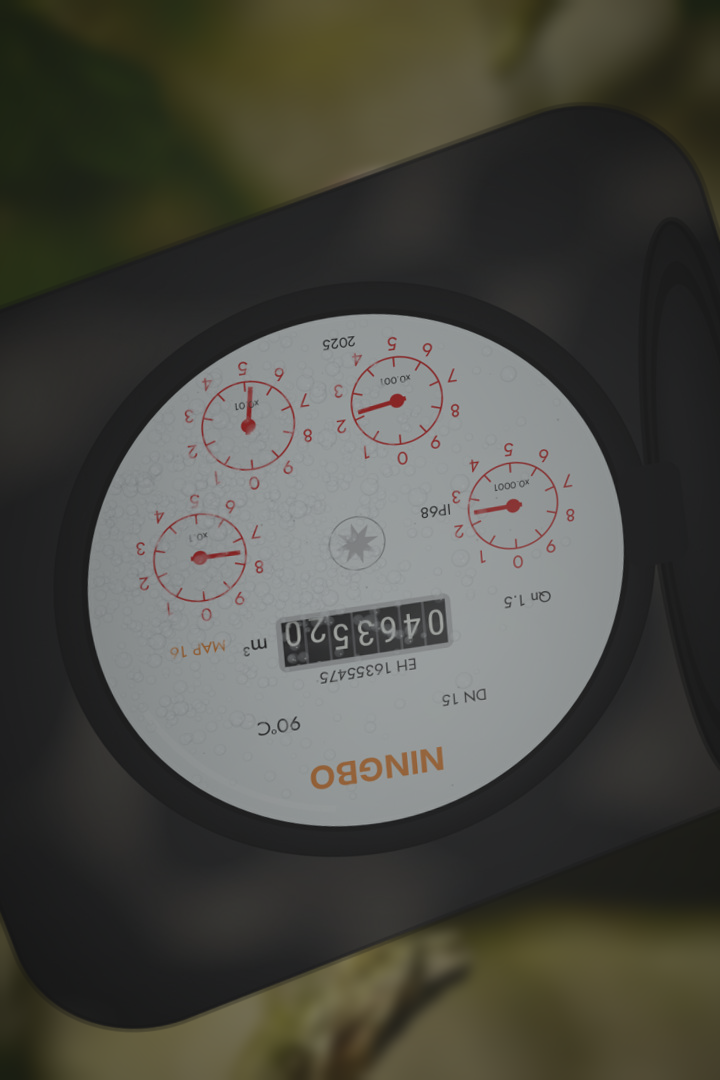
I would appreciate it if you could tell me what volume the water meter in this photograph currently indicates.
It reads 463519.7522 m³
